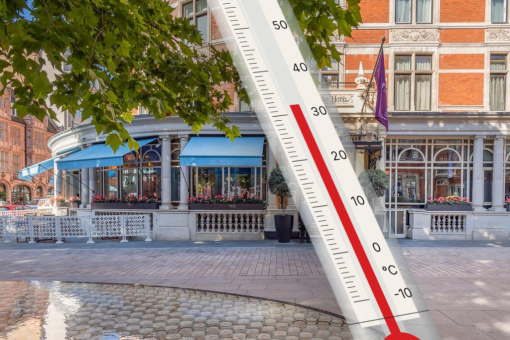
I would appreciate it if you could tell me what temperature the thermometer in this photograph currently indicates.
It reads 32 °C
